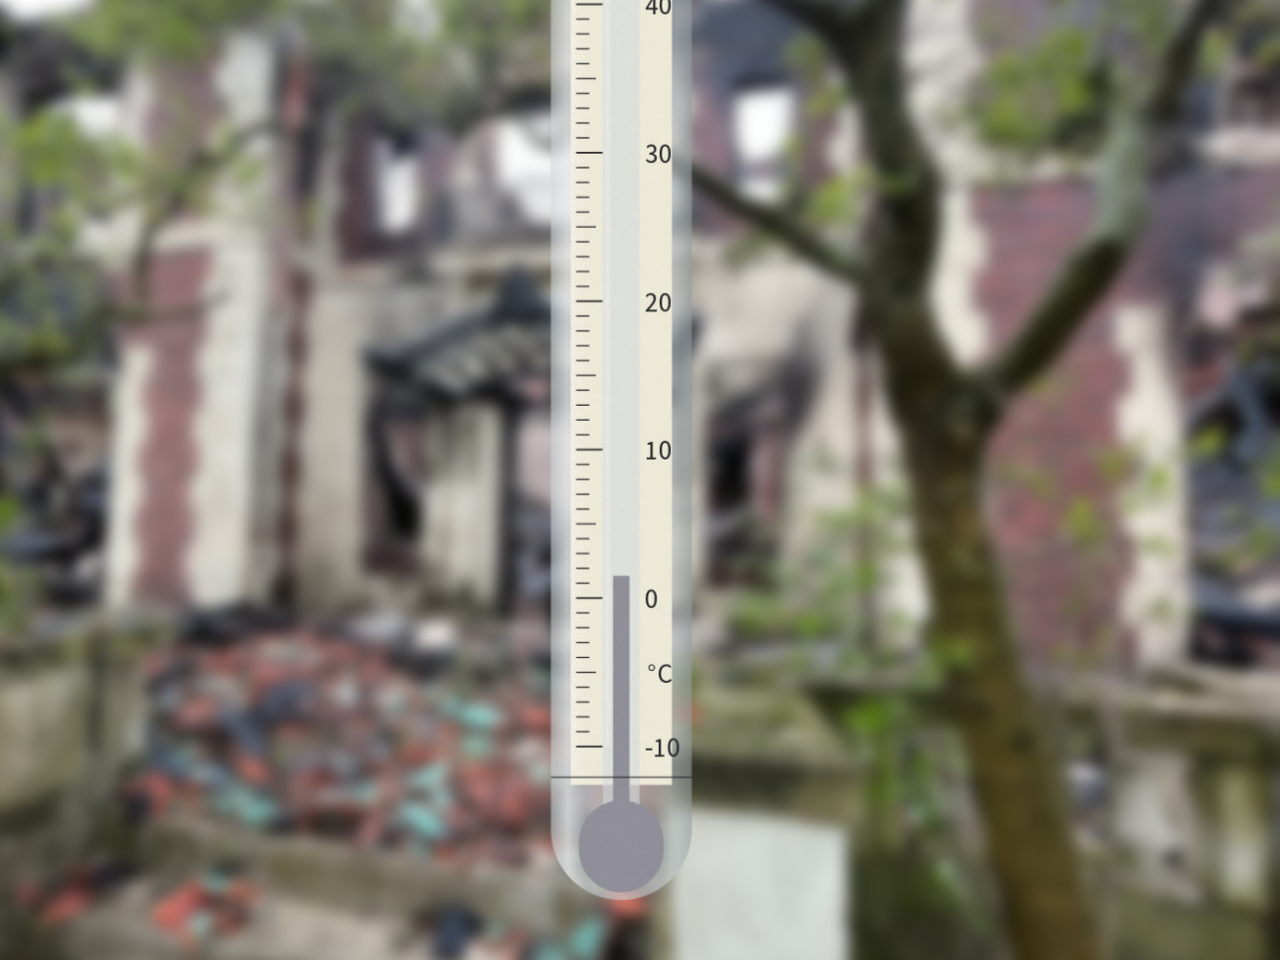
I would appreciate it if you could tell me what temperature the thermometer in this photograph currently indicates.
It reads 1.5 °C
